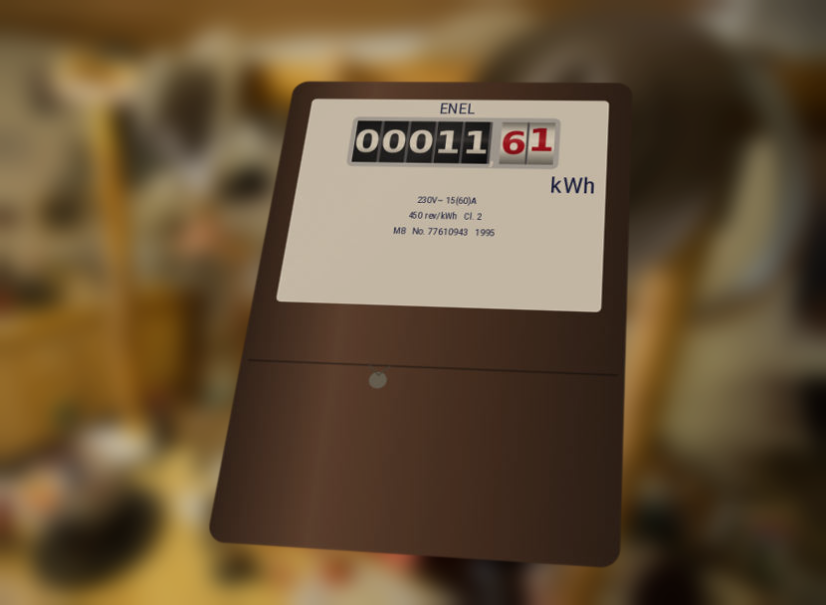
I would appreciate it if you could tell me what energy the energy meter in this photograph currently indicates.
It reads 11.61 kWh
